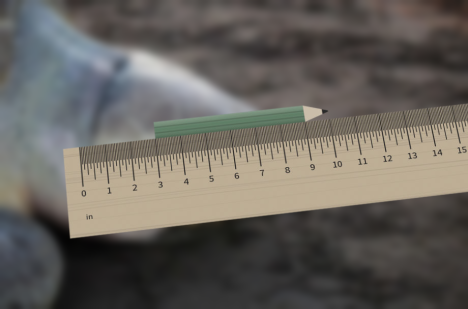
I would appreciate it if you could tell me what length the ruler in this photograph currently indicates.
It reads 7 in
